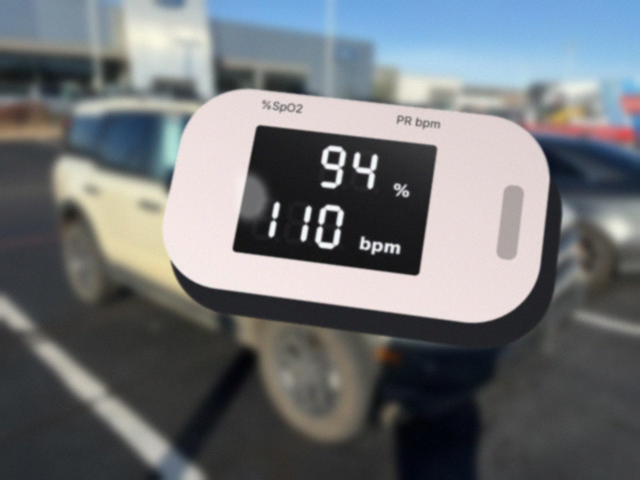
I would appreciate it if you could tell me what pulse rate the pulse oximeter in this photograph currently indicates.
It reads 110 bpm
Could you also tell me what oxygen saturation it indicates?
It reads 94 %
